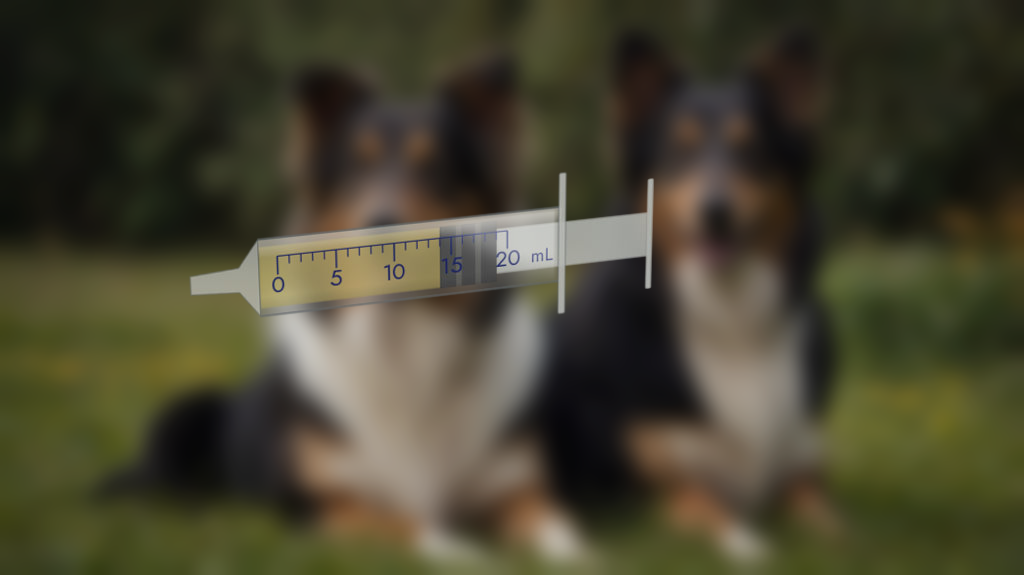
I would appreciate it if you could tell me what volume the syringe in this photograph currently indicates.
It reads 14 mL
